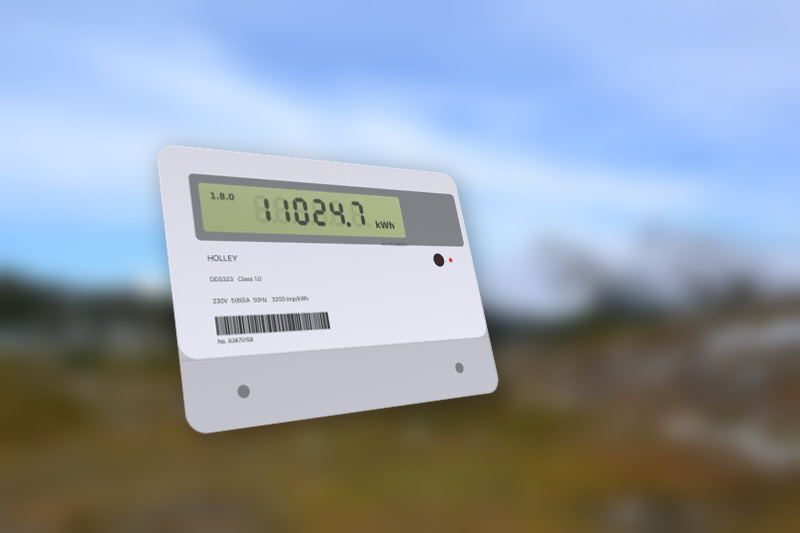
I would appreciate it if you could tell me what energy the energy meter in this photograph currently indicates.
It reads 11024.7 kWh
